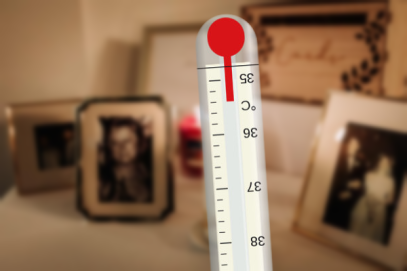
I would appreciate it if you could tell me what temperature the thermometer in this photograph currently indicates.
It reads 35.4 °C
